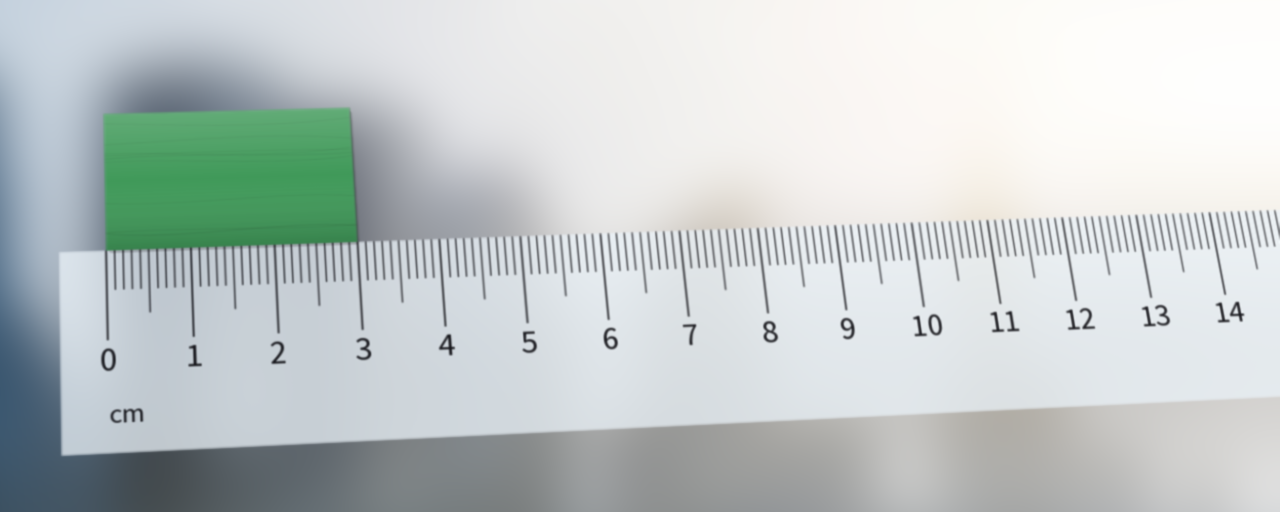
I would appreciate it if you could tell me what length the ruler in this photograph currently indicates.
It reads 3 cm
